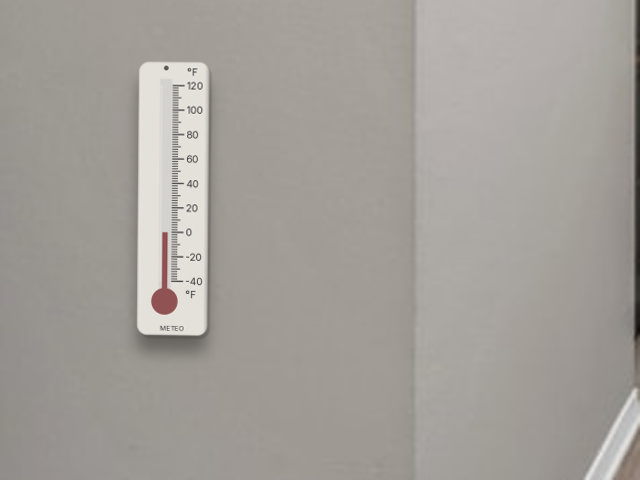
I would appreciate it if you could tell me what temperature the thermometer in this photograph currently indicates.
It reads 0 °F
